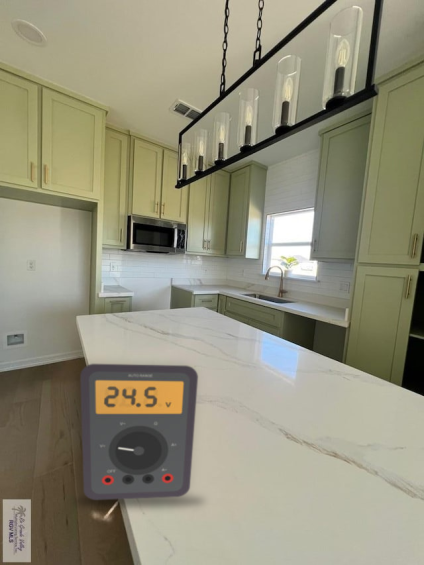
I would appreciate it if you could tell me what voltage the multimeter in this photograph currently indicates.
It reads 24.5 V
